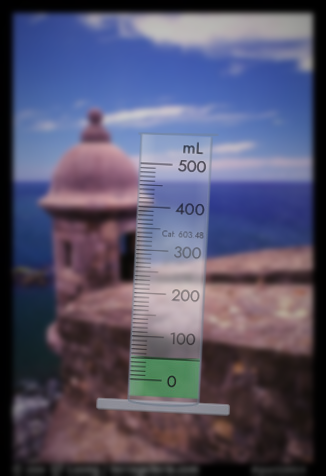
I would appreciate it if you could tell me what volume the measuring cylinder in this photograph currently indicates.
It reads 50 mL
